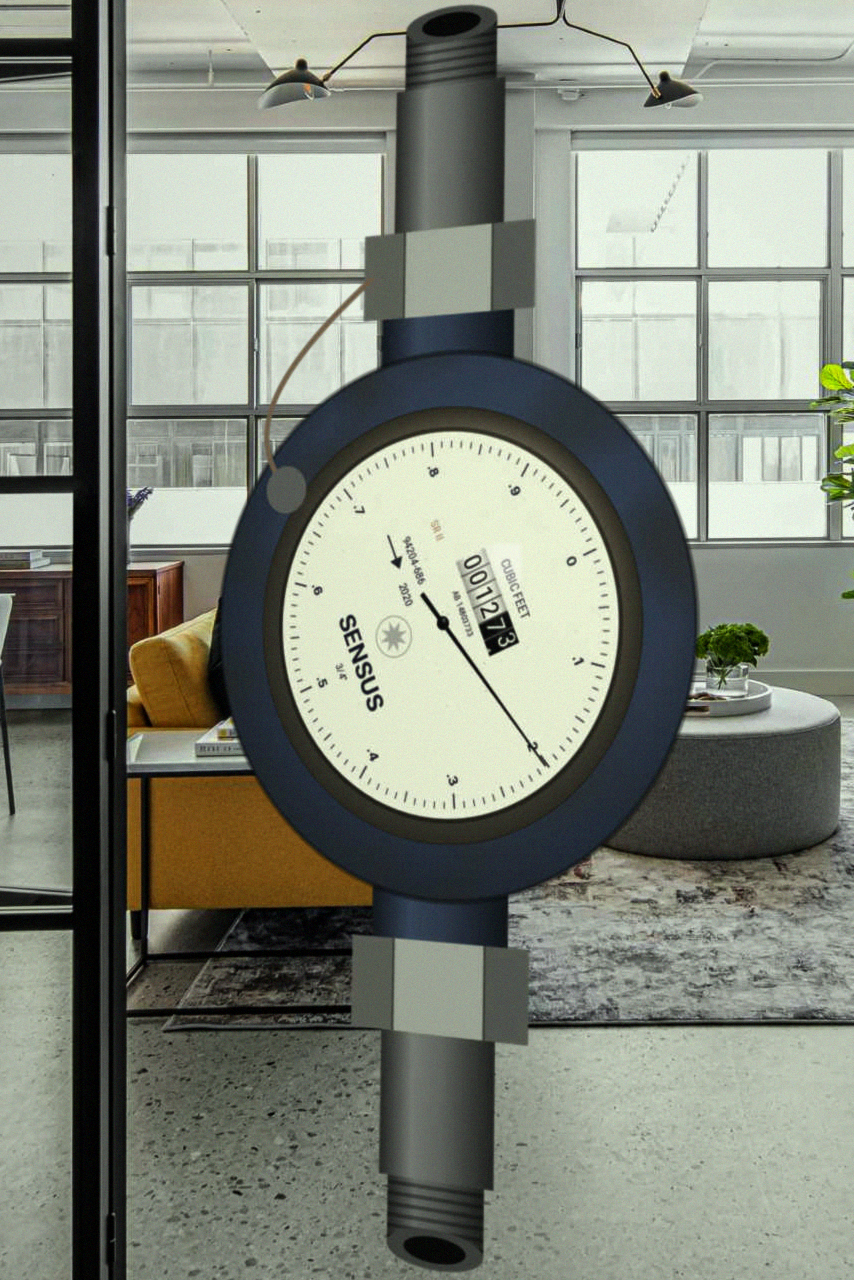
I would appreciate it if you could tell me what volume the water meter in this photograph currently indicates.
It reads 1273.20 ft³
